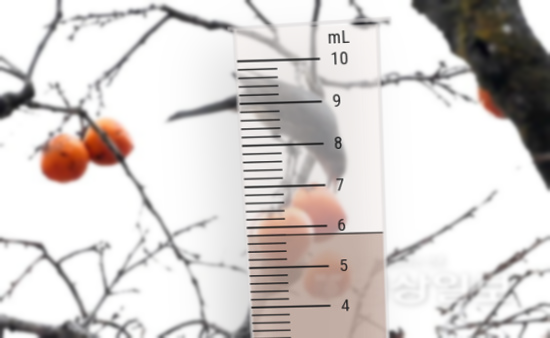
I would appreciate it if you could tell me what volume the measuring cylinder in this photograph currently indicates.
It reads 5.8 mL
